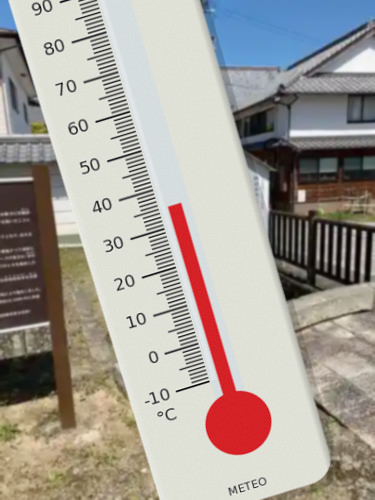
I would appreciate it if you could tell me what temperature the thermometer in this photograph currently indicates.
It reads 35 °C
